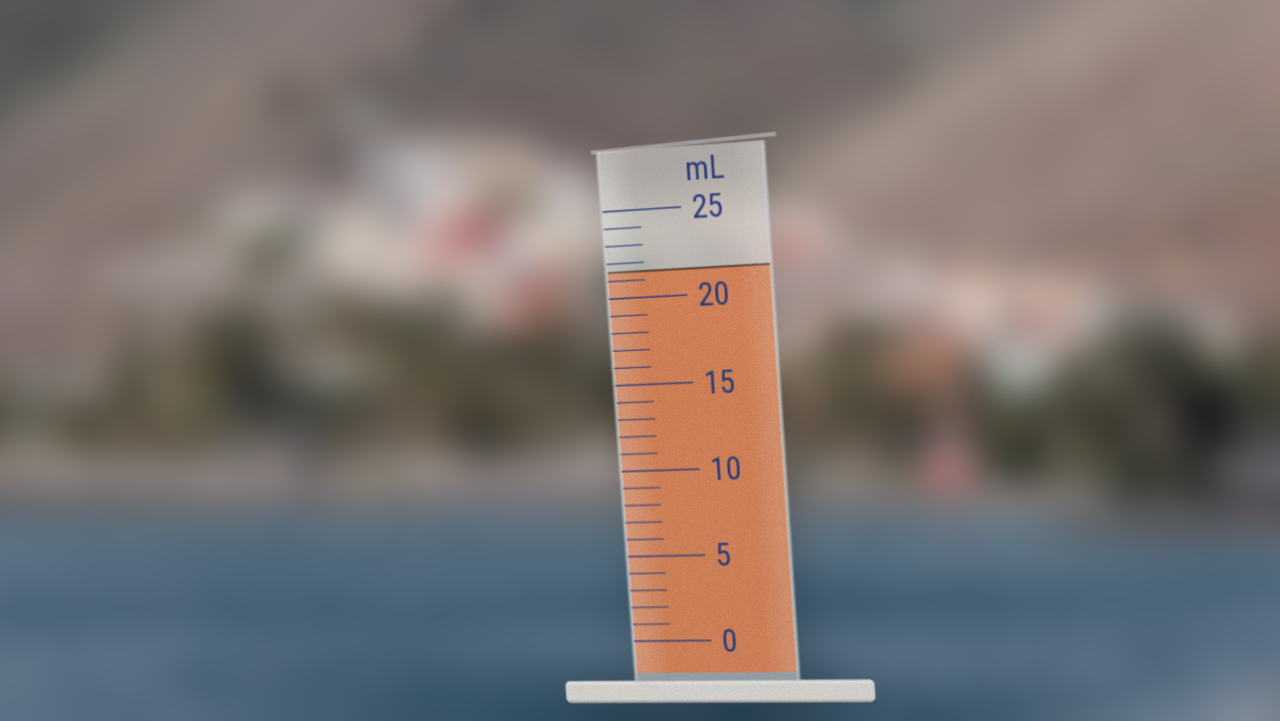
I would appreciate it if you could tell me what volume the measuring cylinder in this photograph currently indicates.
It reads 21.5 mL
